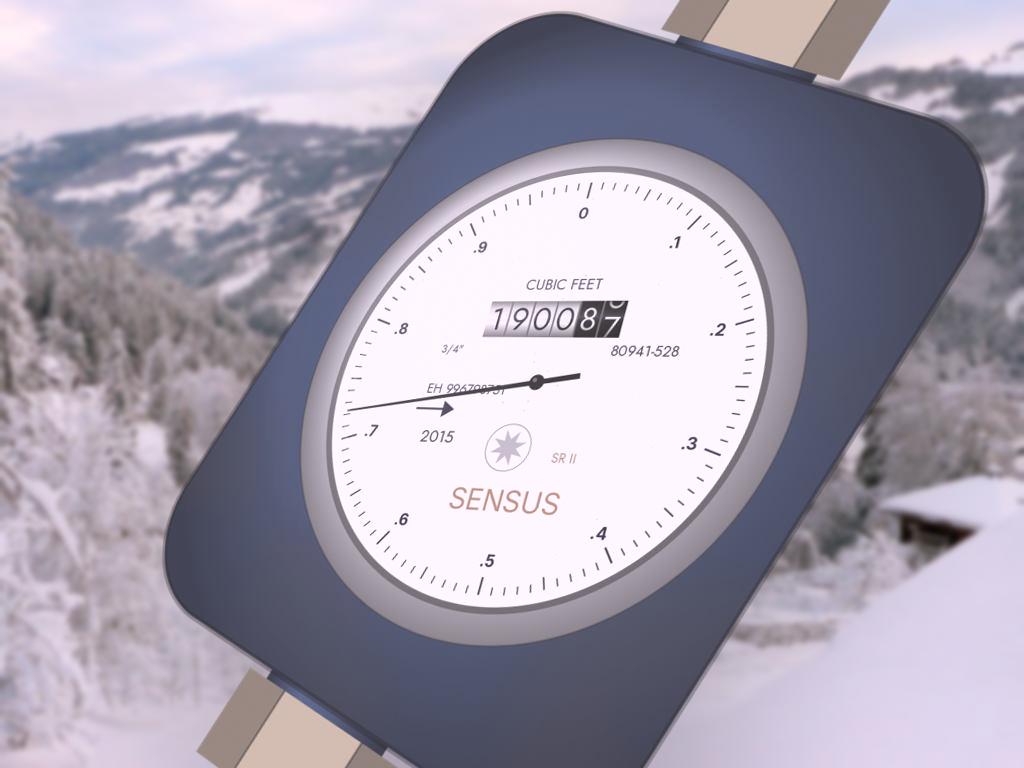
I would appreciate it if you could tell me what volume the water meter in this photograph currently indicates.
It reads 190086.72 ft³
